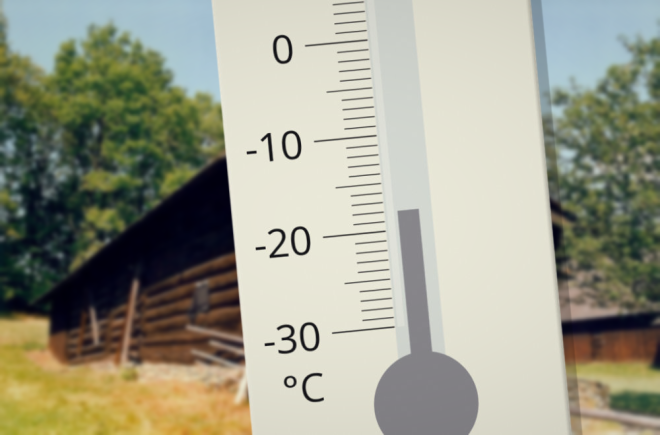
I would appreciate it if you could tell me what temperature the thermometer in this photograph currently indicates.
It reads -18 °C
